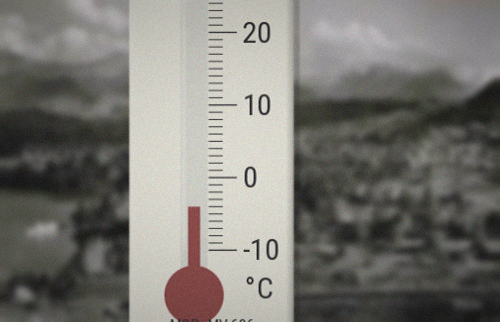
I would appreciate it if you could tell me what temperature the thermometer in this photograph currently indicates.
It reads -4 °C
